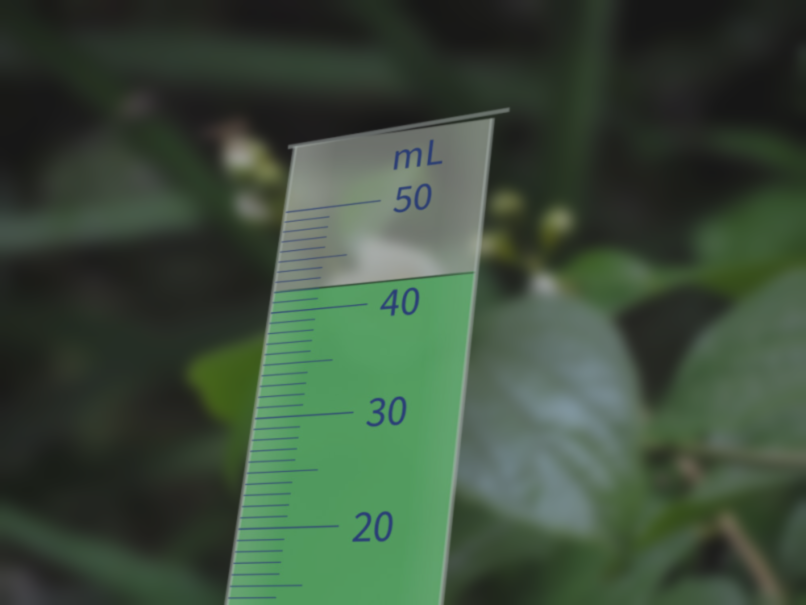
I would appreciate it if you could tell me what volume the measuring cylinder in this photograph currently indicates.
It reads 42 mL
